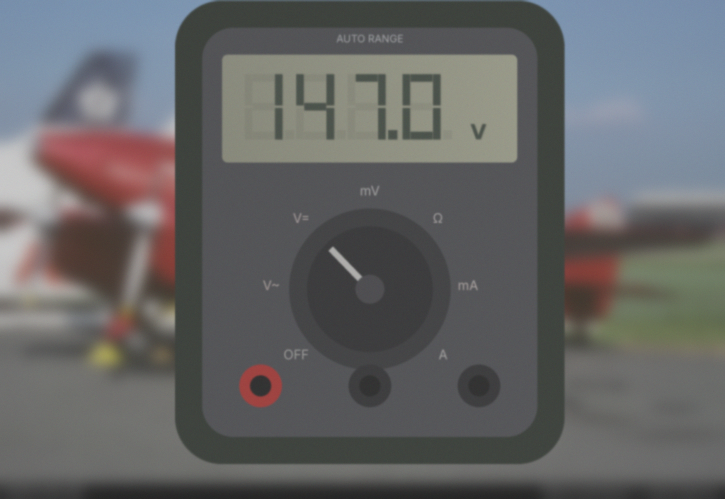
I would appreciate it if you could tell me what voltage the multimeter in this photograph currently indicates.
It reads 147.0 V
